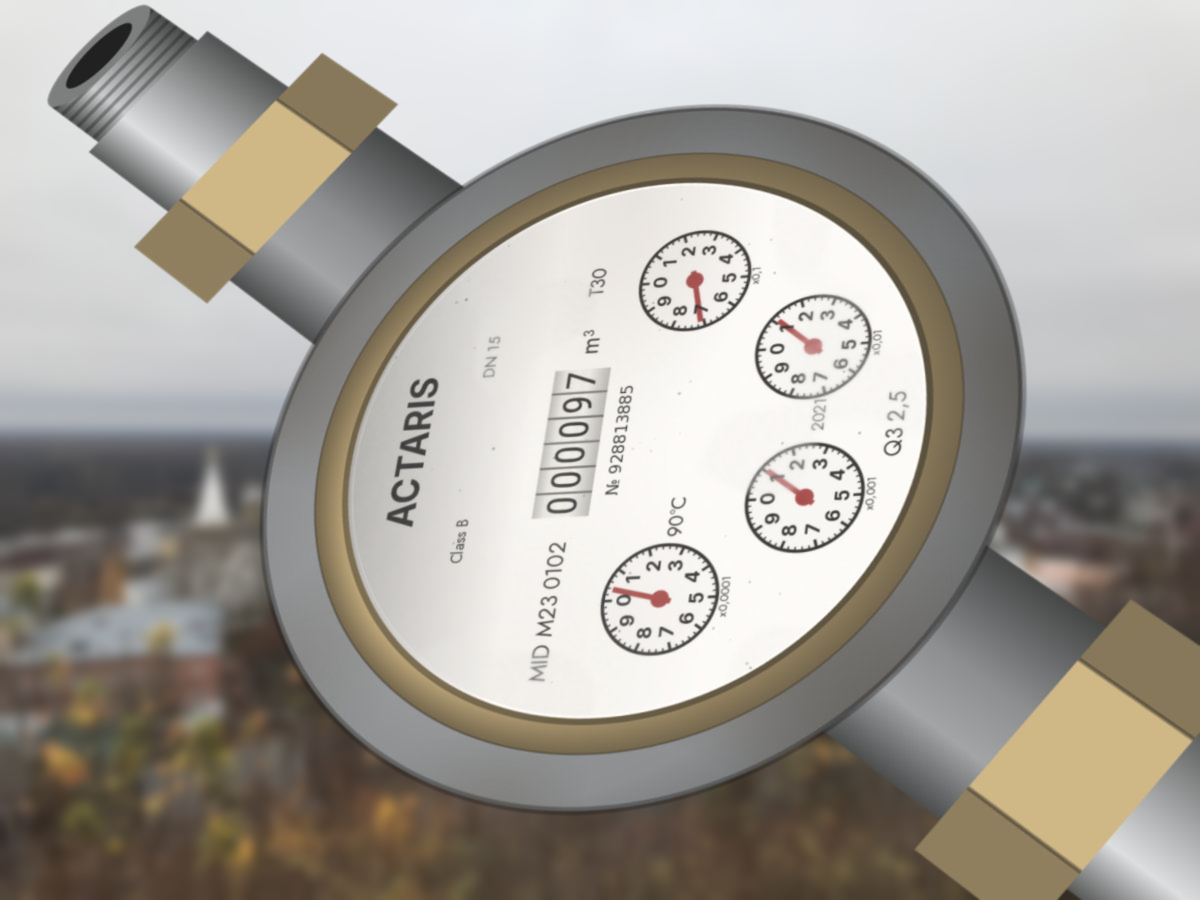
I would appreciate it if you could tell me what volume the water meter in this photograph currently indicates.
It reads 97.7110 m³
